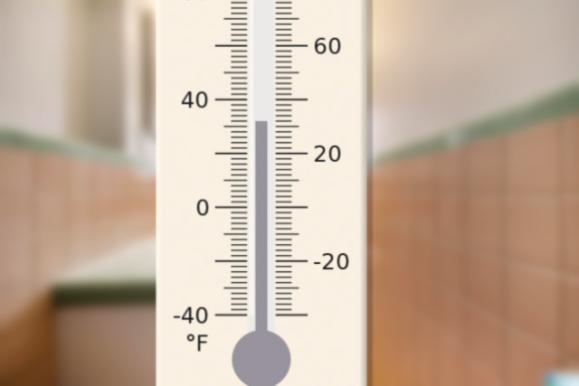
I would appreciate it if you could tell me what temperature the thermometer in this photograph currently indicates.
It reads 32 °F
